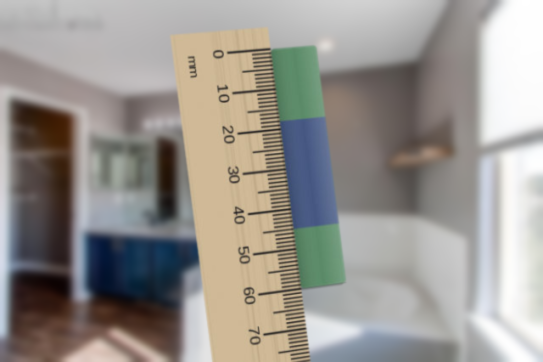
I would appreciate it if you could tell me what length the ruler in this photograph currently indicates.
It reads 60 mm
